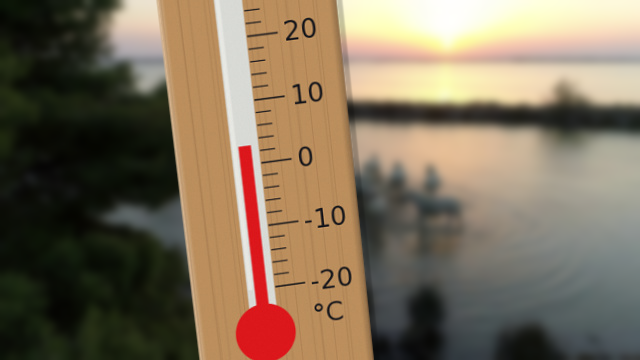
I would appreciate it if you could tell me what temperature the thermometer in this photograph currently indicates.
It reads 3 °C
